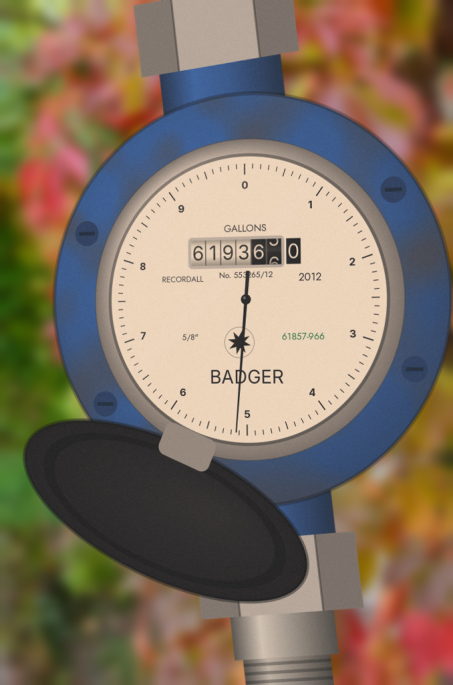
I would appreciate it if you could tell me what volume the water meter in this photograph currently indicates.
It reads 6193655.1 gal
